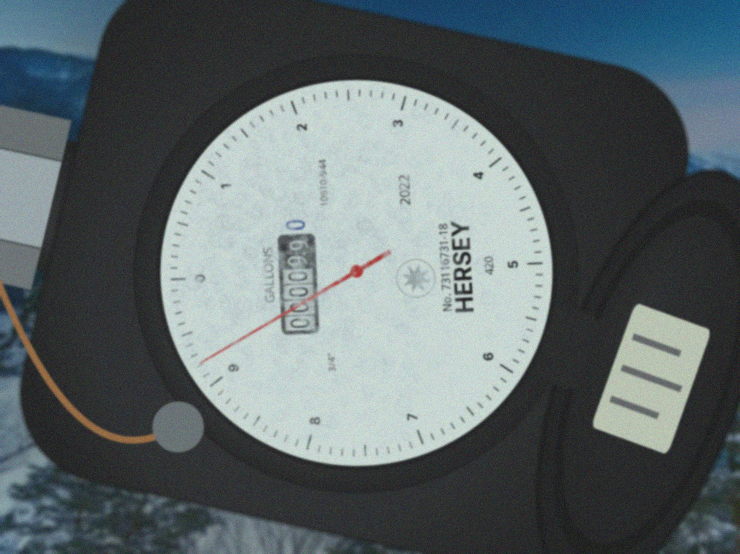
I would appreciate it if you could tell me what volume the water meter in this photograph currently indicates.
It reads 989.2 gal
